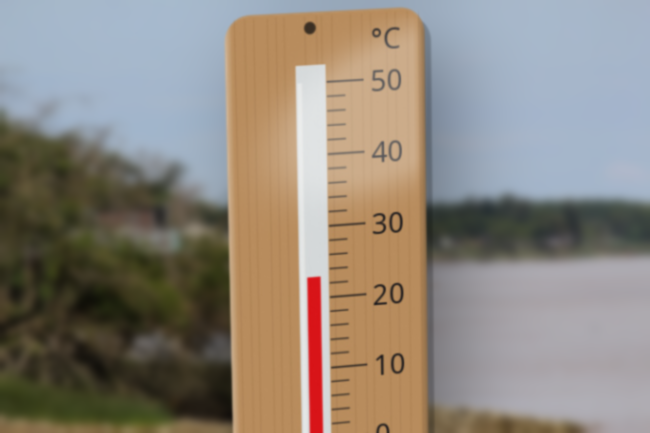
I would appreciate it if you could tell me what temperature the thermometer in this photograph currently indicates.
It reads 23 °C
